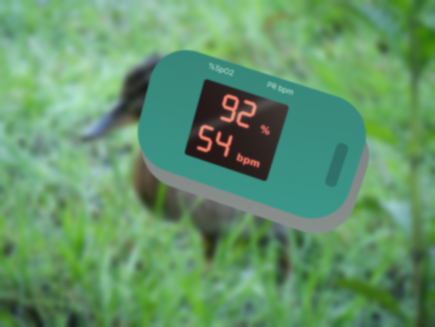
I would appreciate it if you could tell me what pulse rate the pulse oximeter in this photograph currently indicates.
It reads 54 bpm
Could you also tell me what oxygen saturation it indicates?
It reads 92 %
